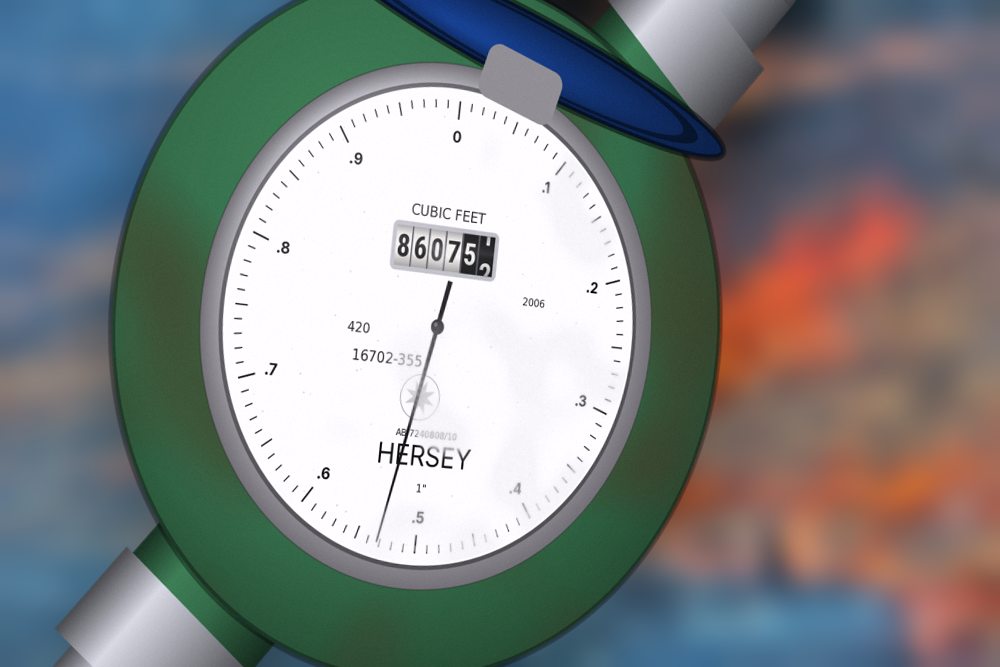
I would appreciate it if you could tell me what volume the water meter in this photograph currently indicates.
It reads 860751.53 ft³
